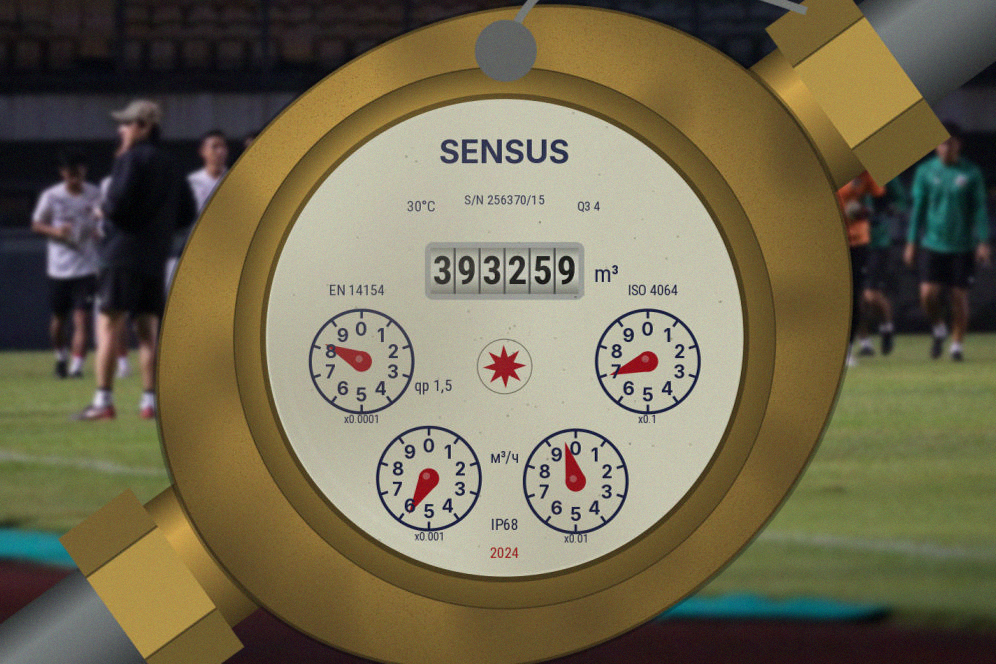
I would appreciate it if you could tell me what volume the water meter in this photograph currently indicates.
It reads 393259.6958 m³
